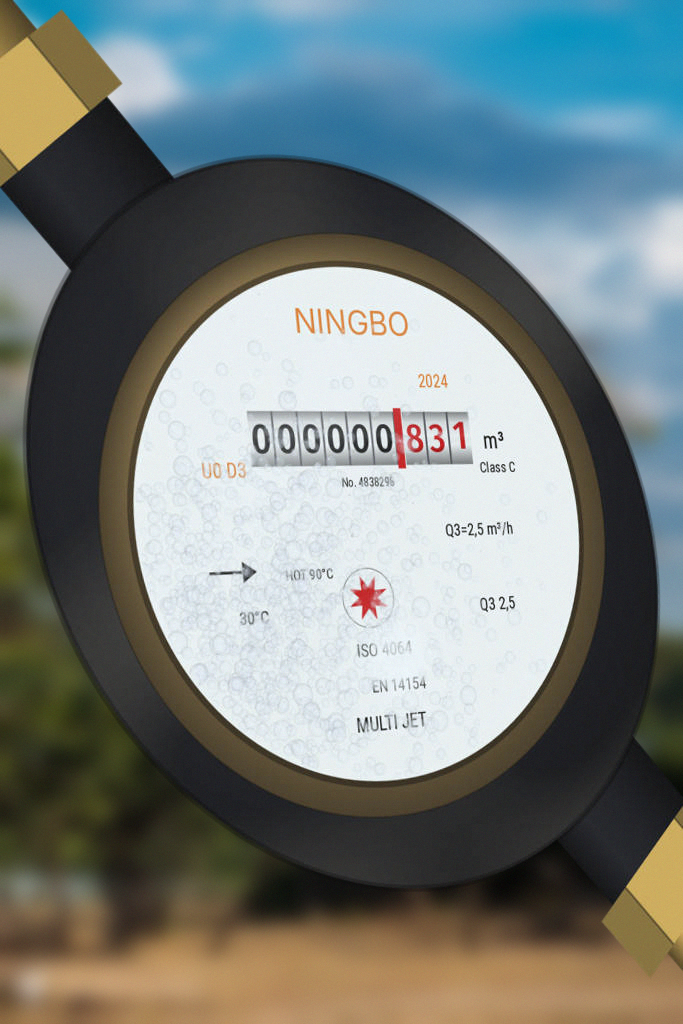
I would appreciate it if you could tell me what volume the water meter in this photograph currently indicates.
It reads 0.831 m³
